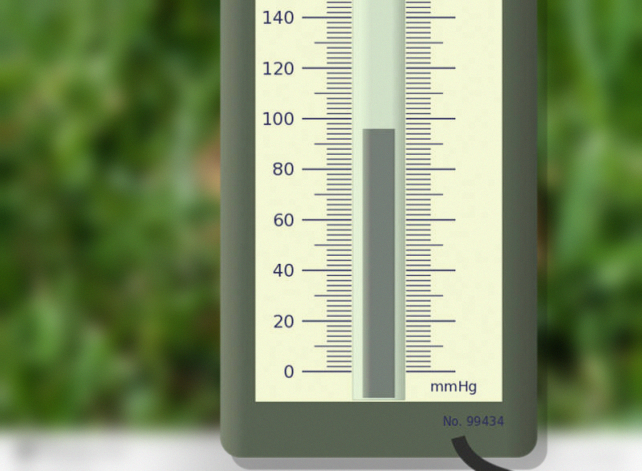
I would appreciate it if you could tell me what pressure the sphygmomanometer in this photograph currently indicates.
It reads 96 mmHg
